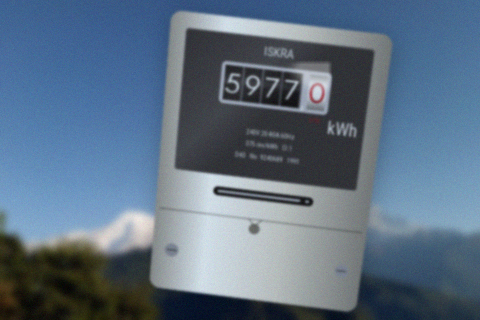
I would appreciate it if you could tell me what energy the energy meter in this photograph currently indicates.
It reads 5977.0 kWh
